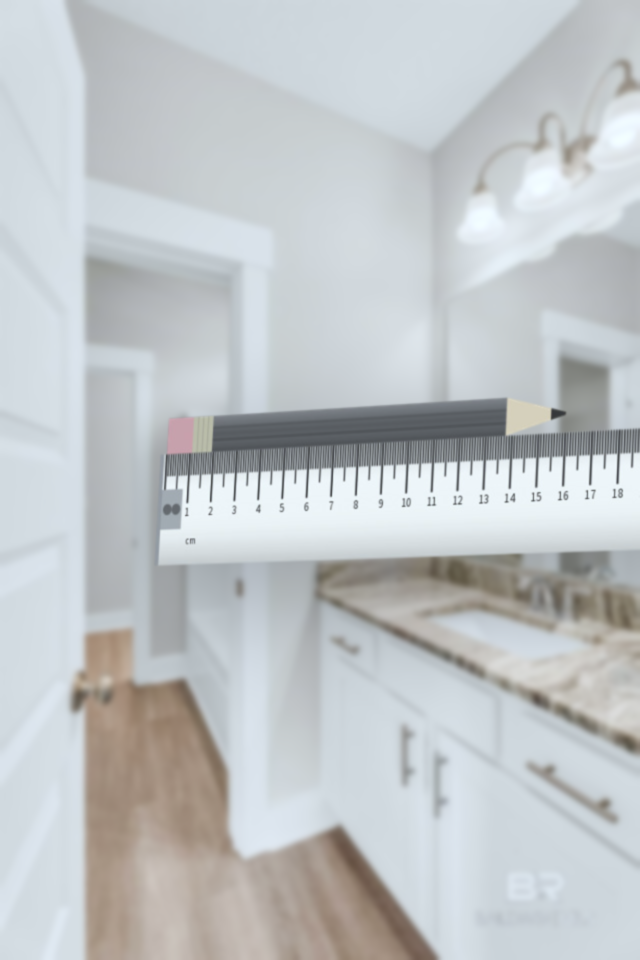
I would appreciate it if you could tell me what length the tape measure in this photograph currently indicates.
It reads 16 cm
